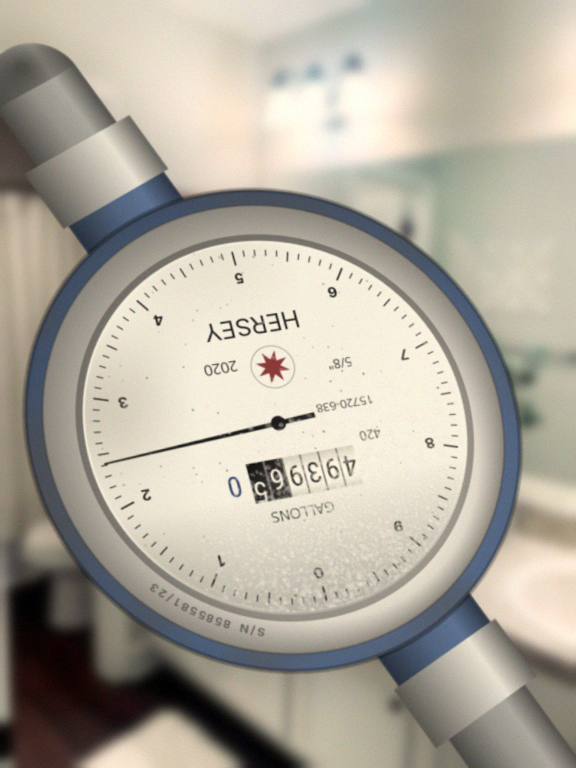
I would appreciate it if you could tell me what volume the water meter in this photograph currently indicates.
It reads 4939652.4 gal
